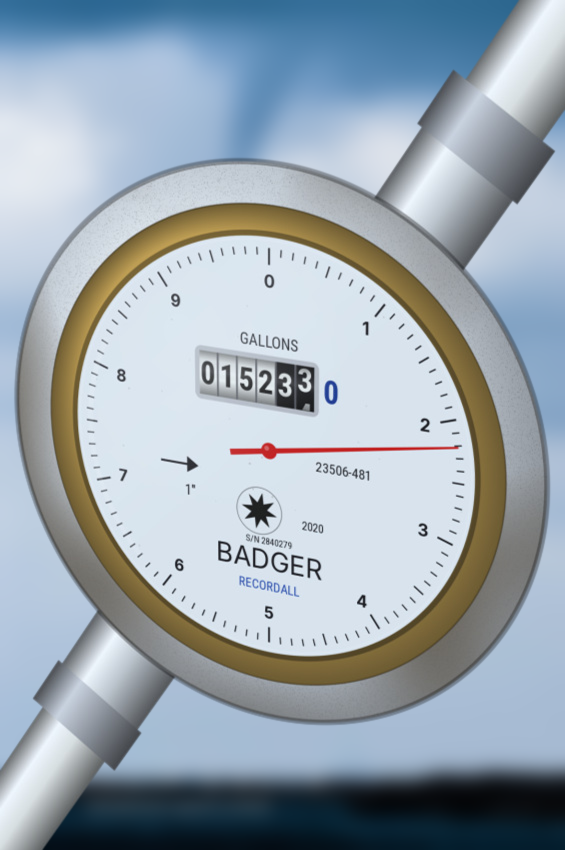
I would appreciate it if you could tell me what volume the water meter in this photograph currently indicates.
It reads 152332.2 gal
